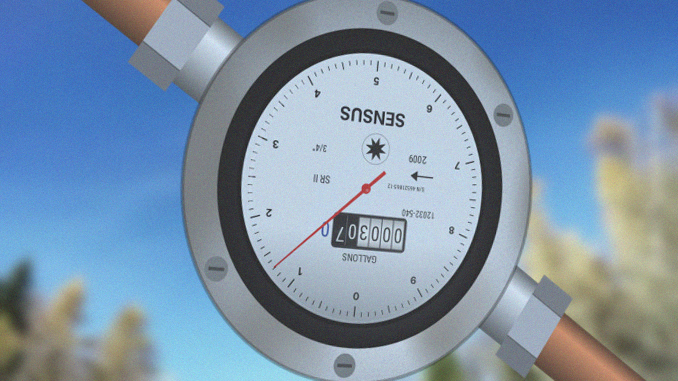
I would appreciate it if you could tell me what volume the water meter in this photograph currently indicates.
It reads 3071.3 gal
